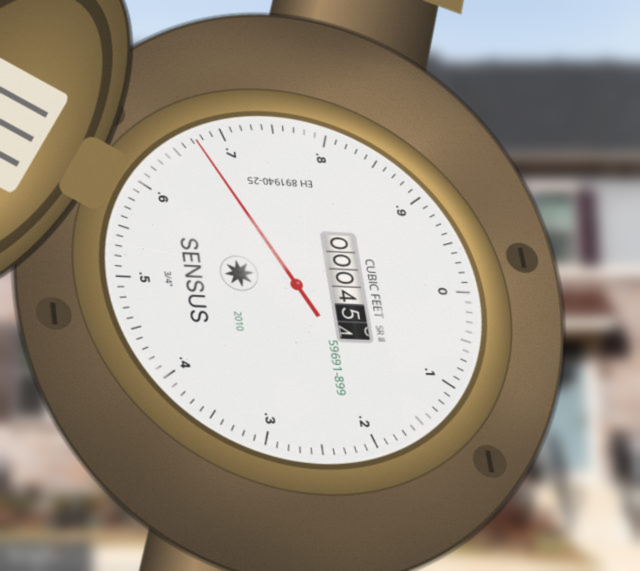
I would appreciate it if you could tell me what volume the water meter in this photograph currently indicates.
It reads 453.67 ft³
